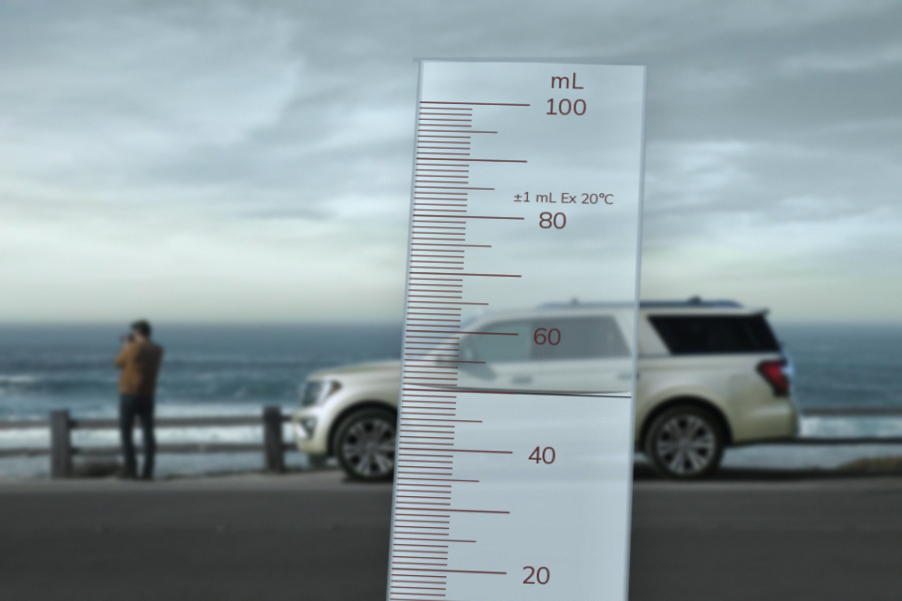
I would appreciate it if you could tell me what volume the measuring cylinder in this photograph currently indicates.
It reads 50 mL
